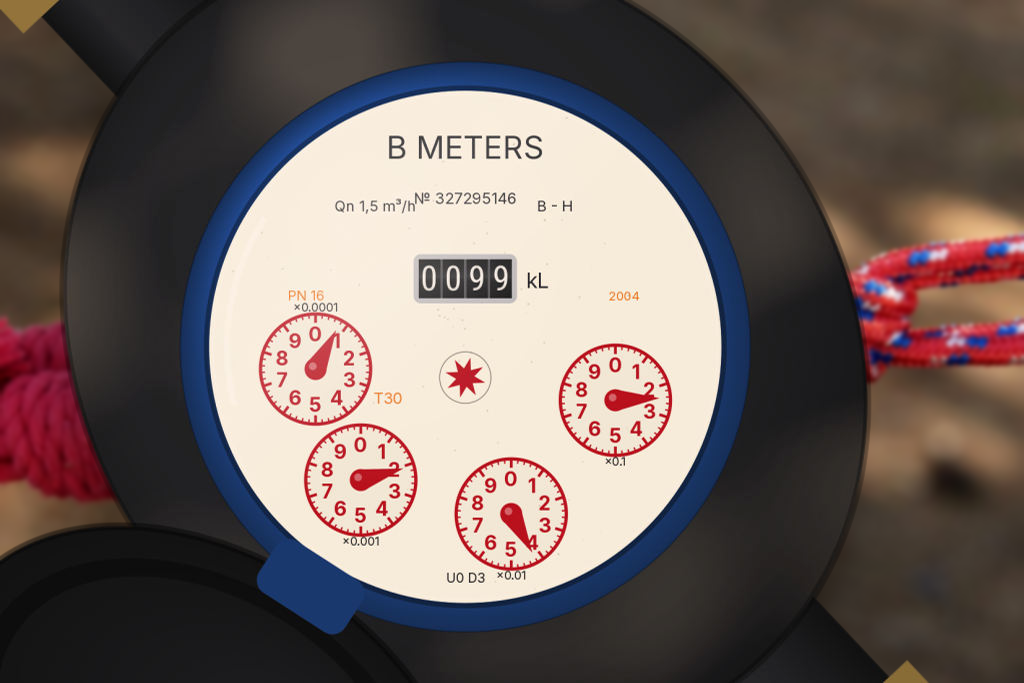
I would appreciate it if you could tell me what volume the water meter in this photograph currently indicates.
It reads 99.2420 kL
